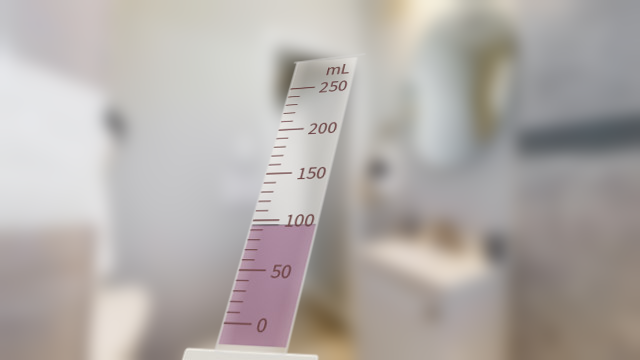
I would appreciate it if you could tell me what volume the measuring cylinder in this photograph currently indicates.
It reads 95 mL
